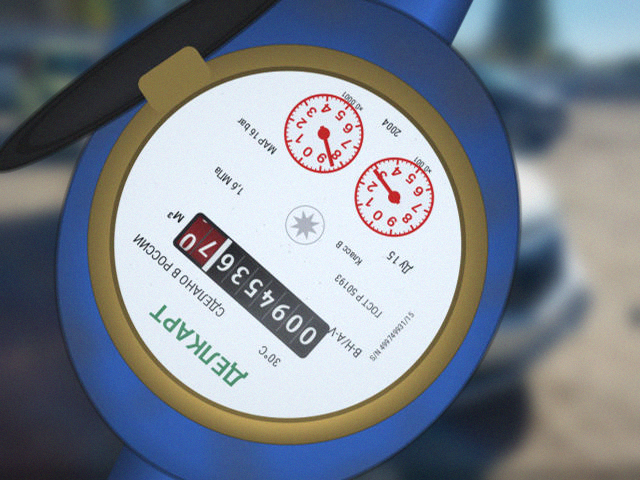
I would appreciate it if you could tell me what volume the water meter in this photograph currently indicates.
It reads 94536.7028 m³
